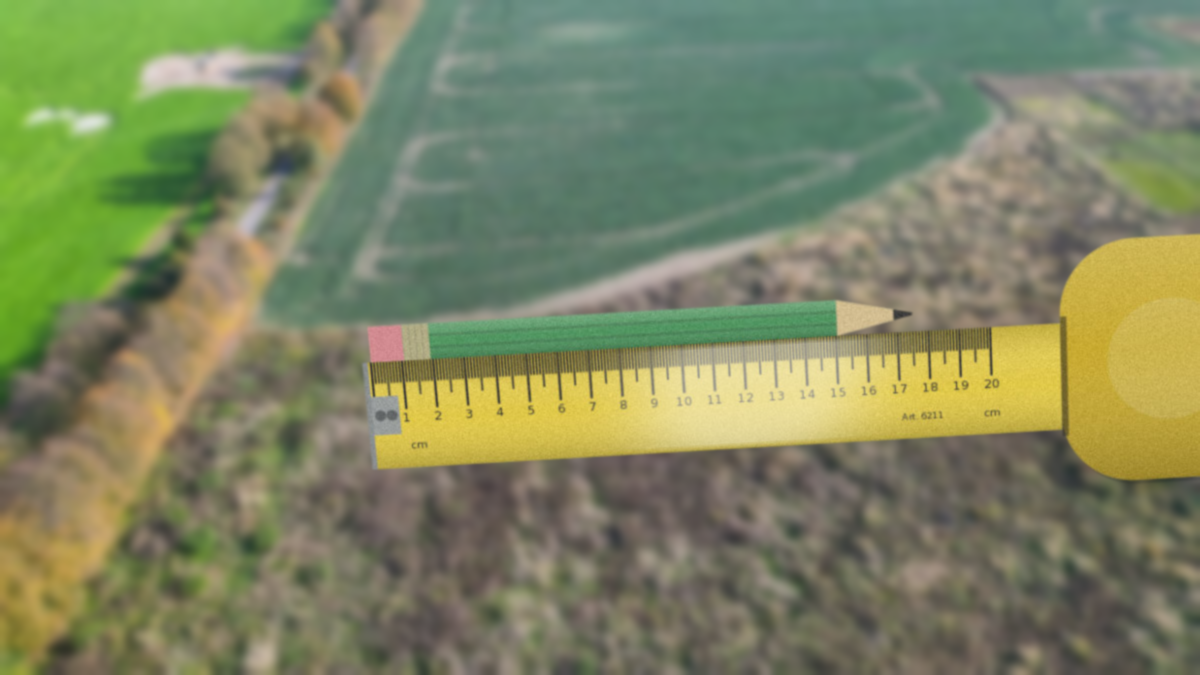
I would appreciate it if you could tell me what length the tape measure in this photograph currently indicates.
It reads 17.5 cm
